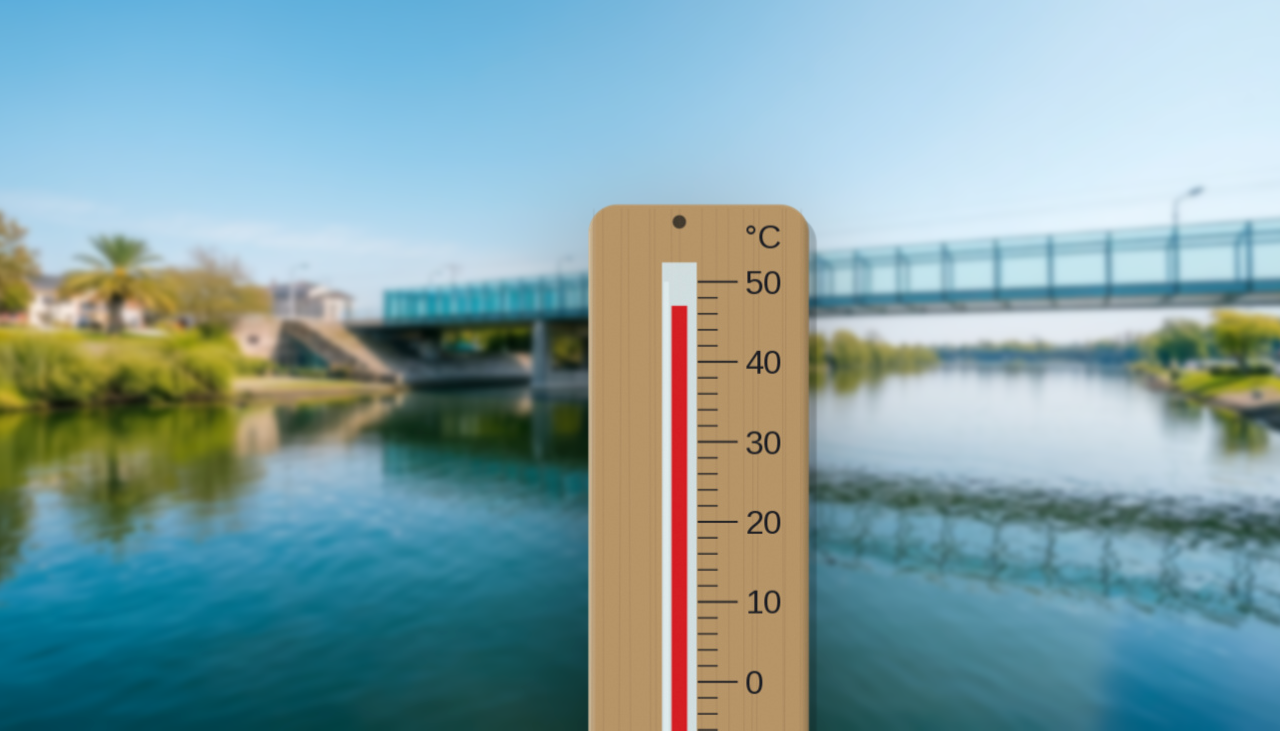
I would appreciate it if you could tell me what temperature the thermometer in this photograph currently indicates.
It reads 47 °C
